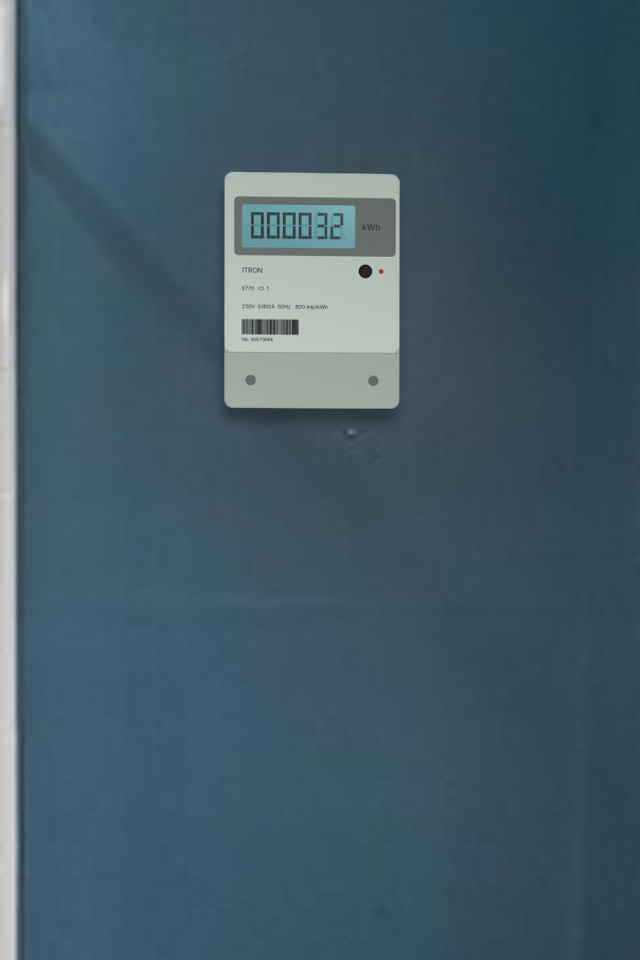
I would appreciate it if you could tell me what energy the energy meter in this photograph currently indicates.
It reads 32 kWh
